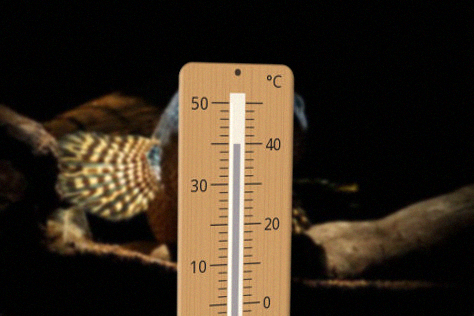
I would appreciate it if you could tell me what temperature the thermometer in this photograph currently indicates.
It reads 40 °C
